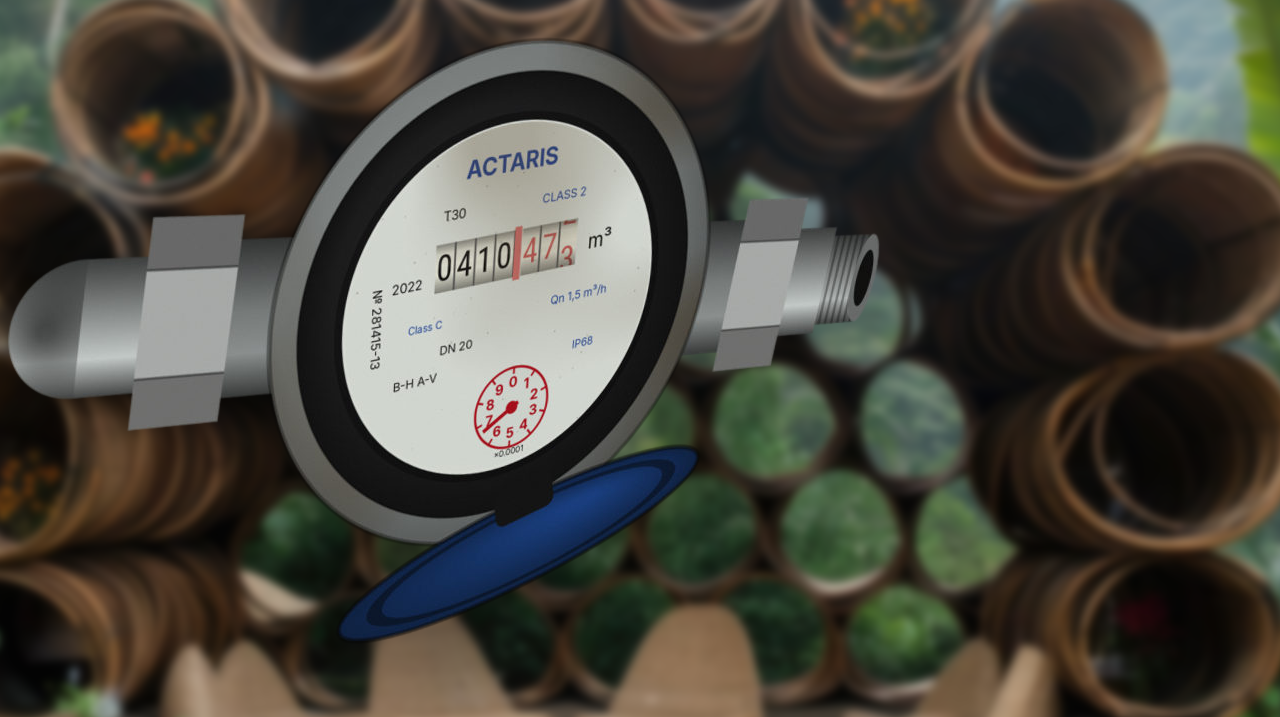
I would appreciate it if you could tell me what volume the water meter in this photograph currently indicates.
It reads 410.4726 m³
